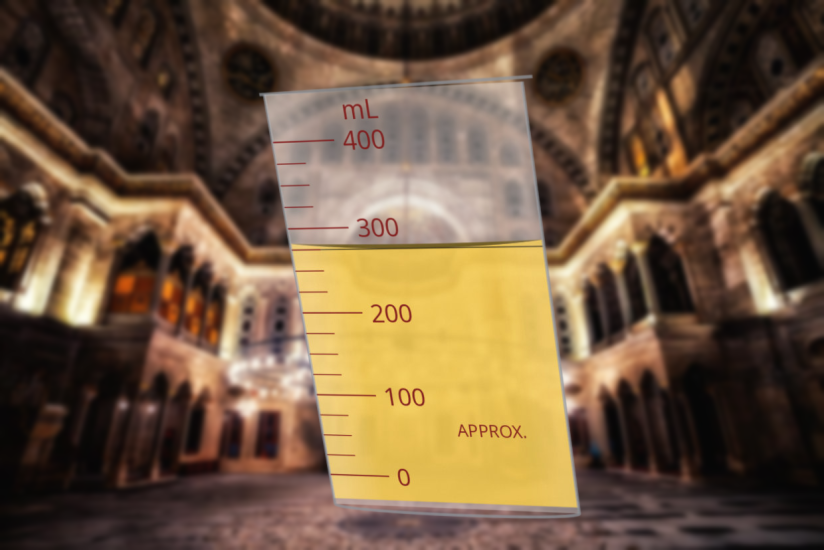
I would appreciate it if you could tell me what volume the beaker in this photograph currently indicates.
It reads 275 mL
